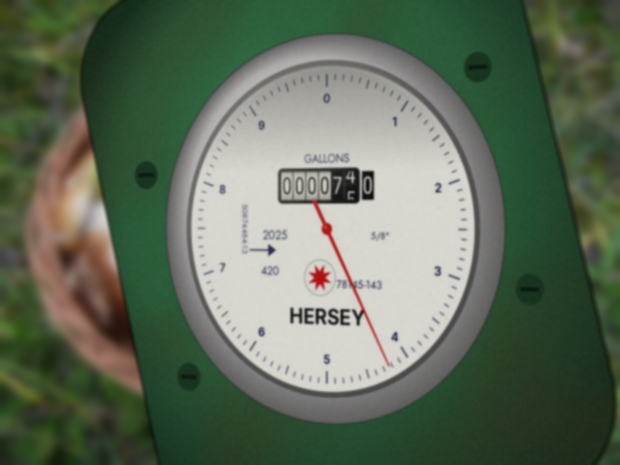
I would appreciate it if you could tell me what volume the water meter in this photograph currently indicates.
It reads 744.2 gal
